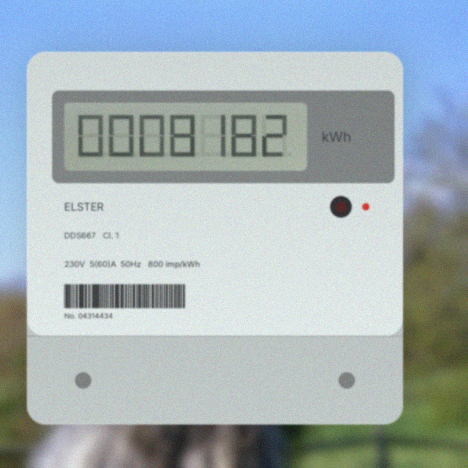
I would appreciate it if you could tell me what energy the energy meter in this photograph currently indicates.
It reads 8182 kWh
